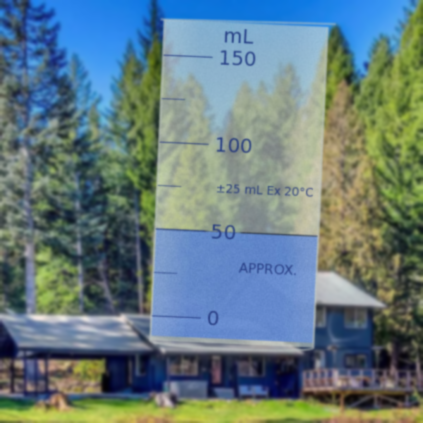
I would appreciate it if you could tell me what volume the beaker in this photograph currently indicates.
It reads 50 mL
